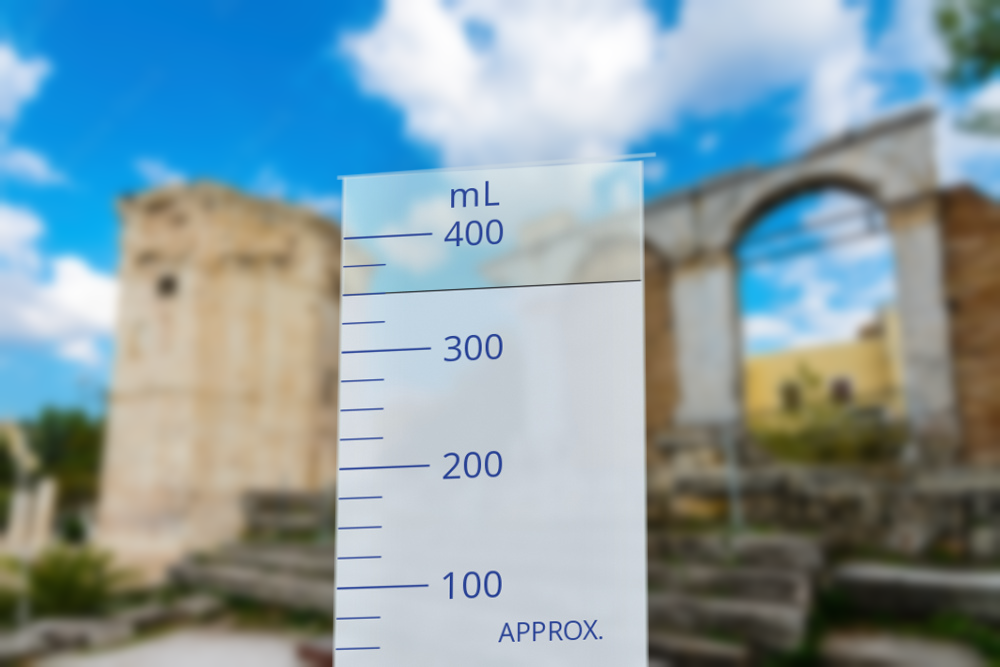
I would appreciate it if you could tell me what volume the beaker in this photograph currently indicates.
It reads 350 mL
